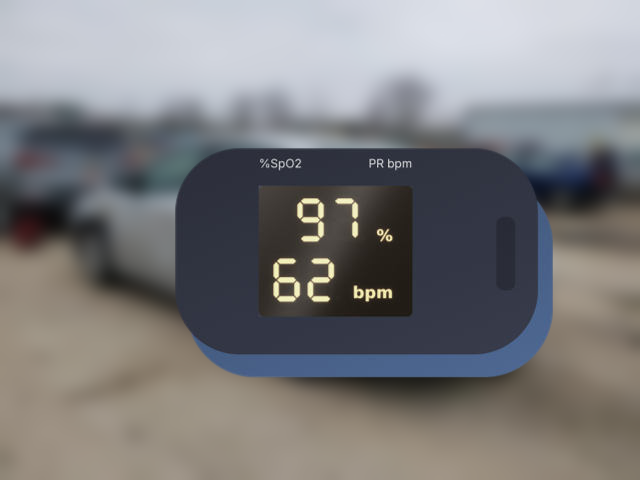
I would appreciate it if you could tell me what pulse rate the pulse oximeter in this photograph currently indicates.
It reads 62 bpm
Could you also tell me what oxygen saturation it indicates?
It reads 97 %
